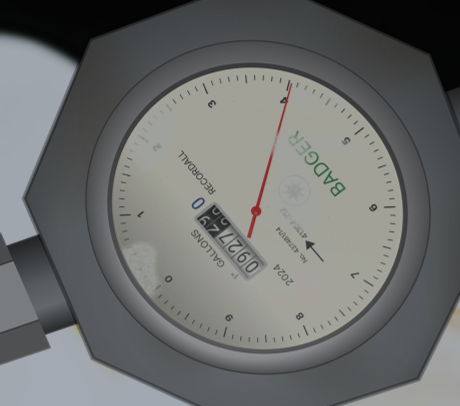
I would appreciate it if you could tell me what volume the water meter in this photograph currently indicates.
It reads 927294.0 gal
